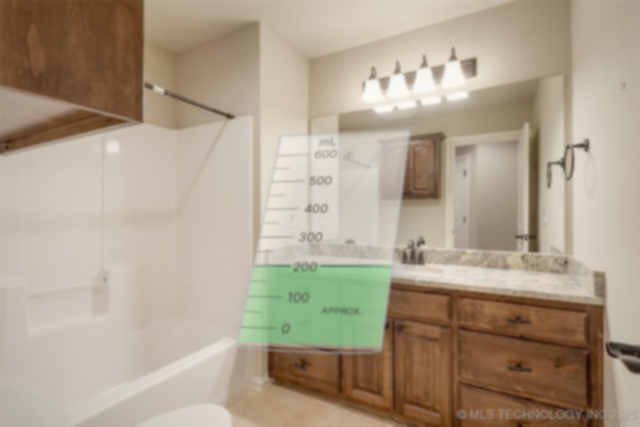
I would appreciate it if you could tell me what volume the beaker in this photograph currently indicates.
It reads 200 mL
